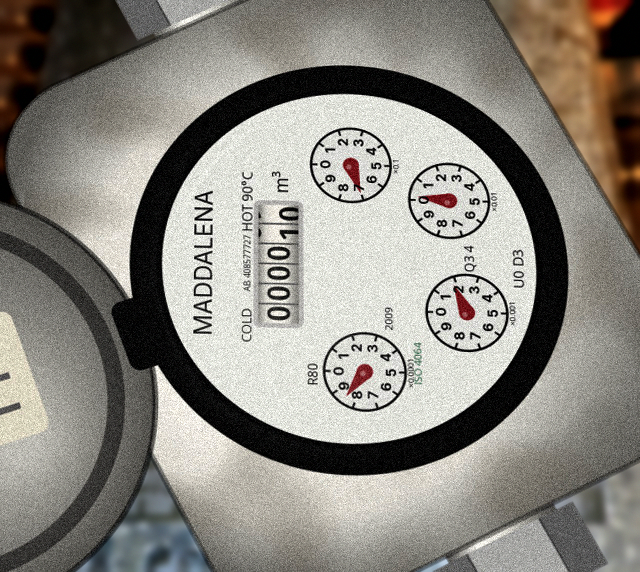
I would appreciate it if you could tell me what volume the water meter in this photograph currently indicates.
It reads 9.7018 m³
